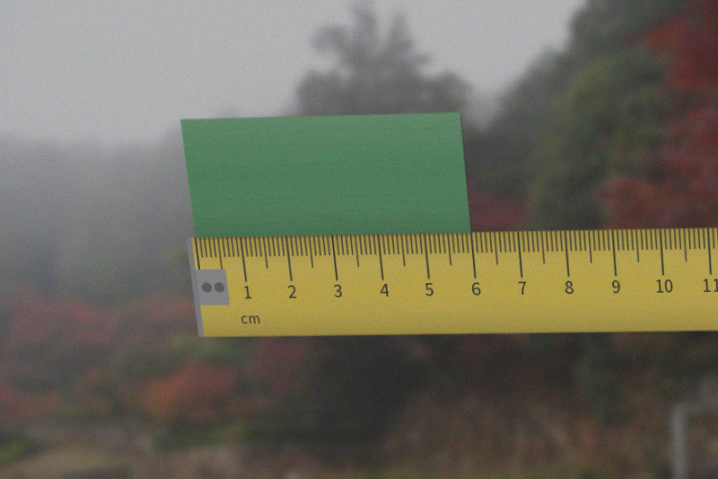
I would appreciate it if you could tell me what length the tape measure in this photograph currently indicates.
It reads 6 cm
